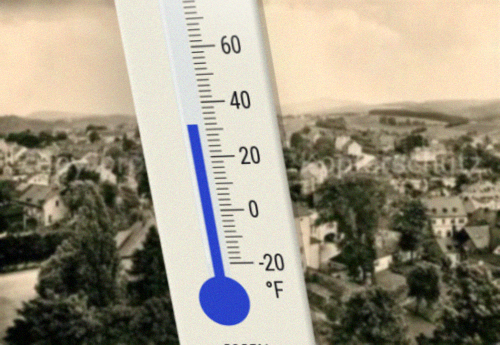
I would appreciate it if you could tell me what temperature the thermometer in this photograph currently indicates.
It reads 32 °F
